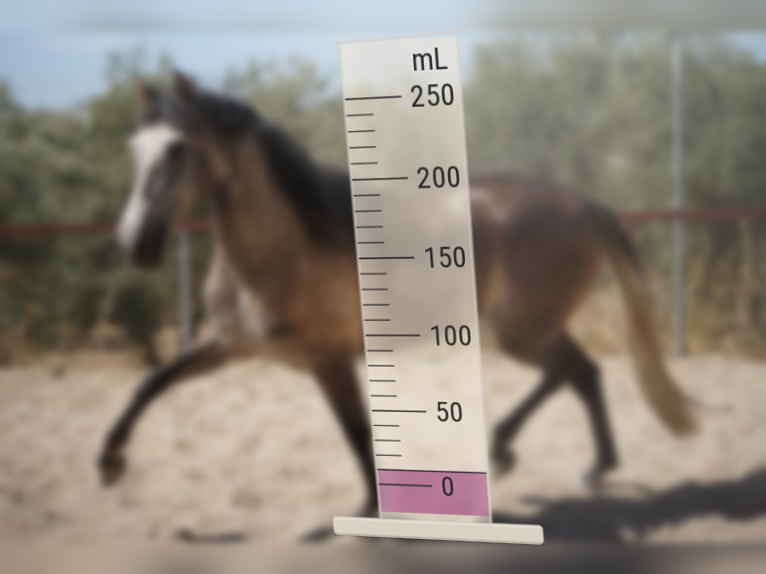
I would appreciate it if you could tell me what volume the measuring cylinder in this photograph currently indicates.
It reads 10 mL
